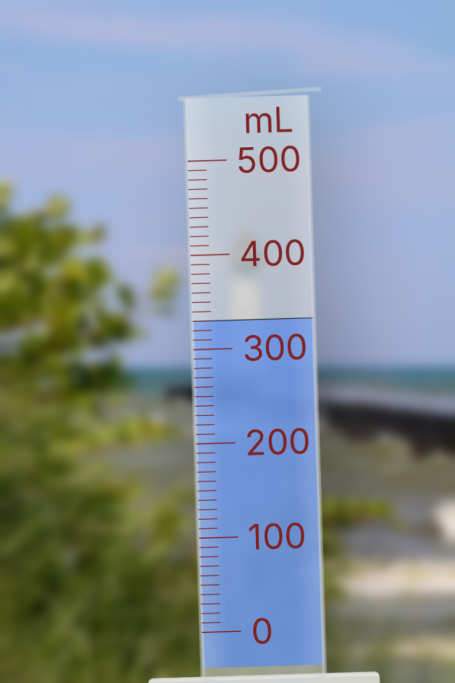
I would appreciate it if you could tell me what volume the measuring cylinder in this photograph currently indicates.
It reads 330 mL
